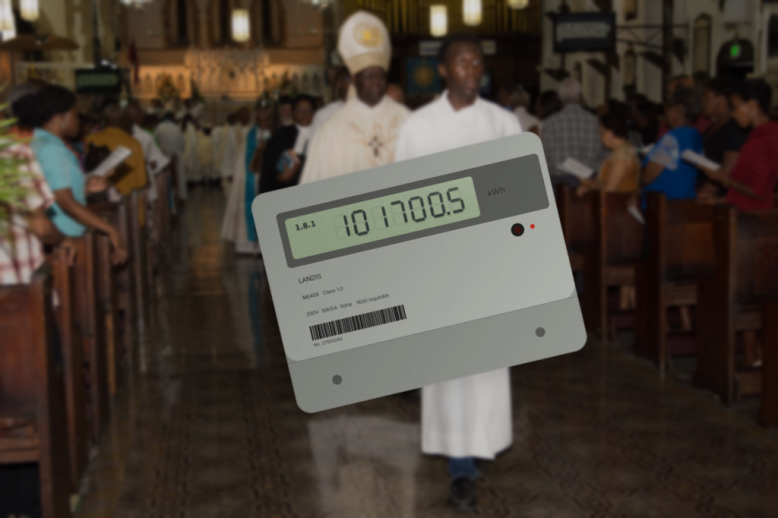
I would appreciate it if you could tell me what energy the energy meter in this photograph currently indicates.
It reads 101700.5 kWh
